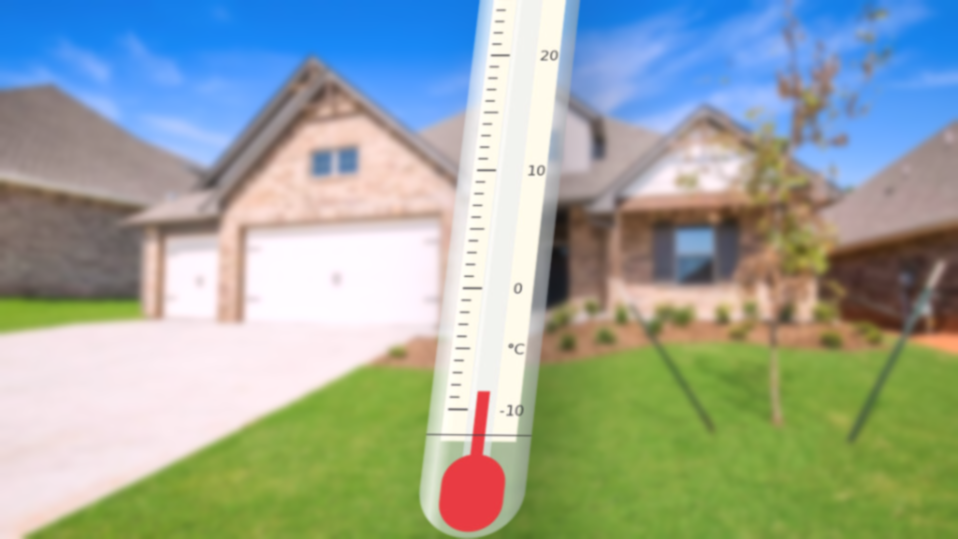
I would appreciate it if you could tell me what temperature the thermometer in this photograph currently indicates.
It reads -8.5 °C
